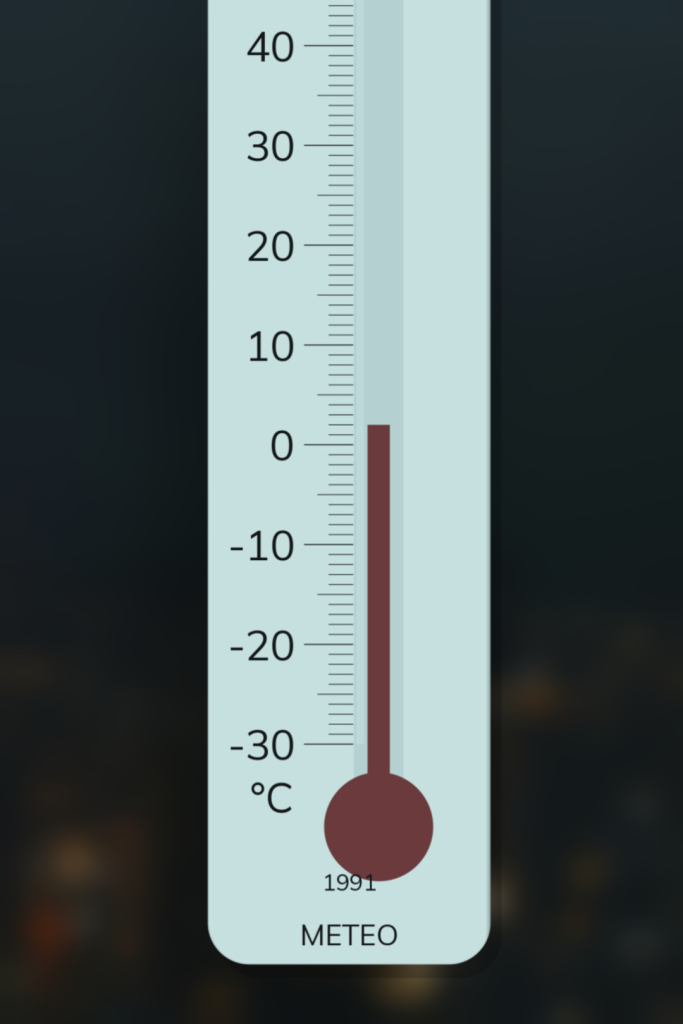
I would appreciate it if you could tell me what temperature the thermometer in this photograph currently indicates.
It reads 2 °C
